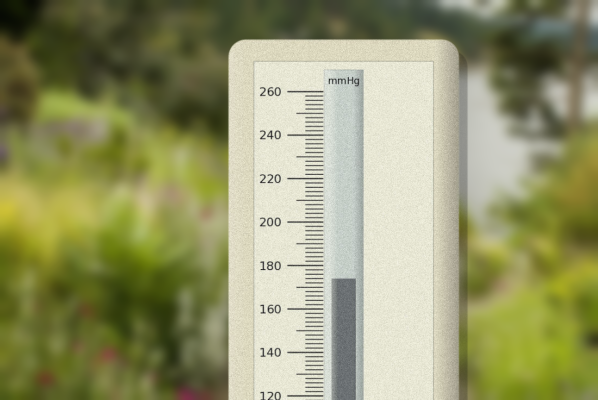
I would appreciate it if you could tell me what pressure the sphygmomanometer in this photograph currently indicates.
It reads 174 mmHg
